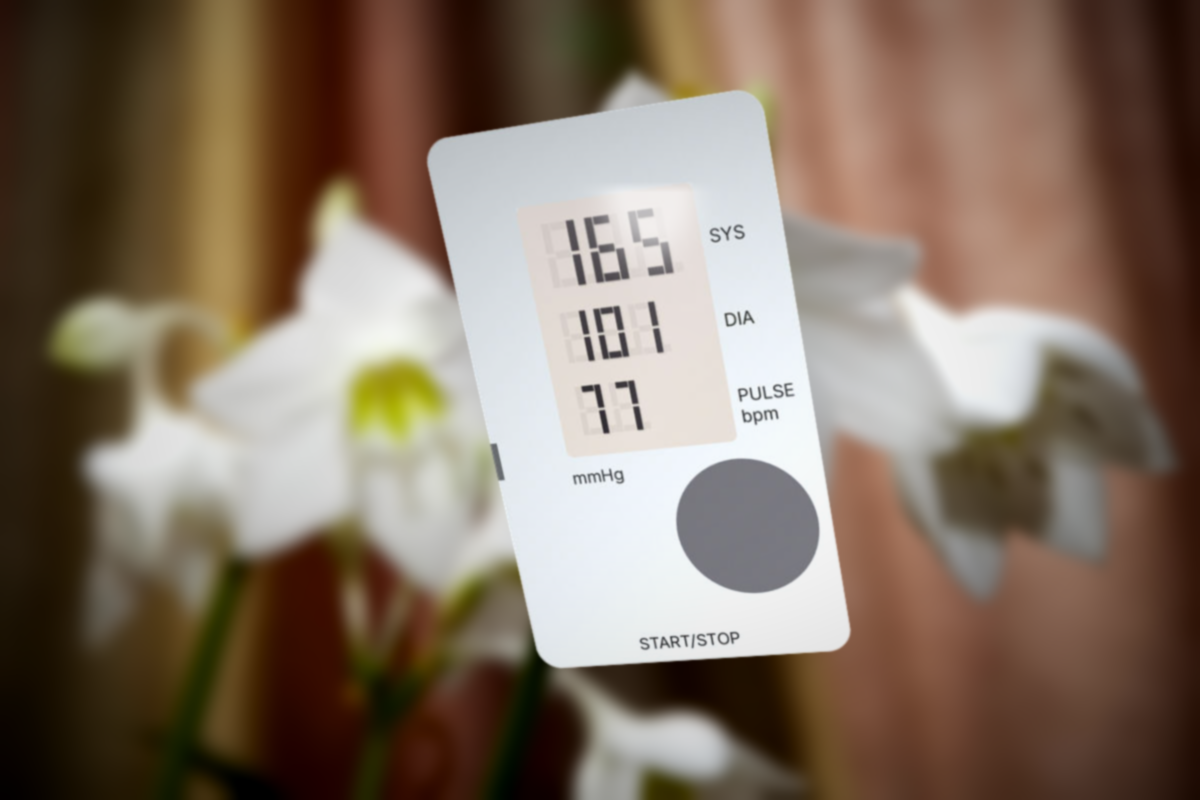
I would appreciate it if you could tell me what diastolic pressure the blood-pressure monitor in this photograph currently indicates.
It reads 101 mmHg
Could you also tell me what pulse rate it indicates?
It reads 77 bpm
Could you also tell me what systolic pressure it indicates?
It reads 165 mmHg
